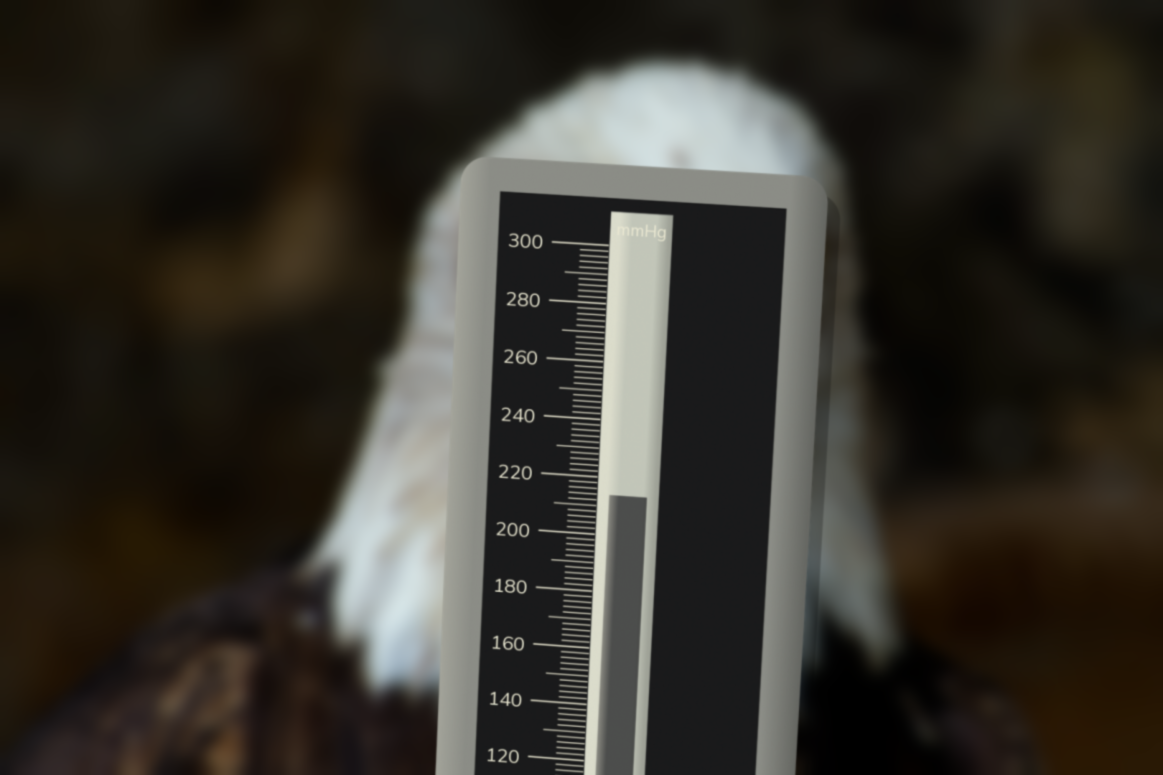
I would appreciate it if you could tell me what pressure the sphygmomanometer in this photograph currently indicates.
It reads 214 mmHg
